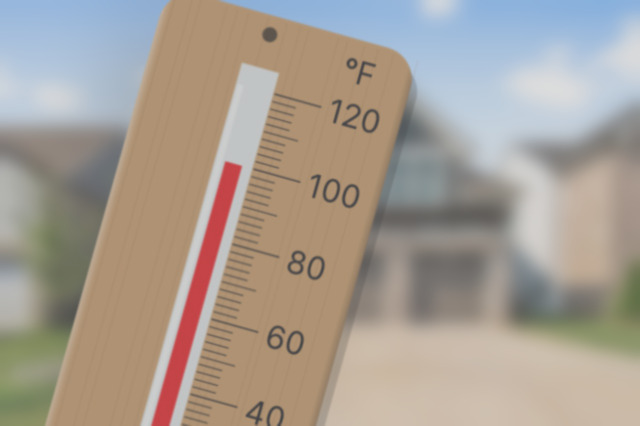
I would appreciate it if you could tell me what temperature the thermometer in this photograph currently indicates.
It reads 100 °F
